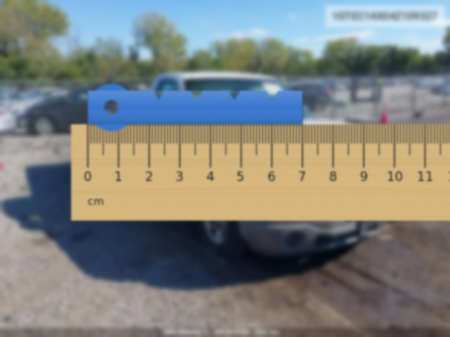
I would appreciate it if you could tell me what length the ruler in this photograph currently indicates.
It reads 7 cm
